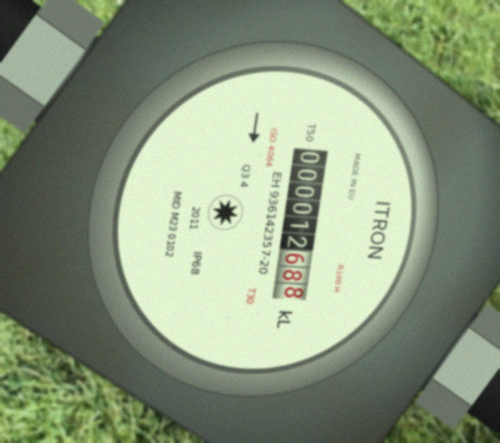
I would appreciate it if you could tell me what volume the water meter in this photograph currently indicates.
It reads 12.688 kL
